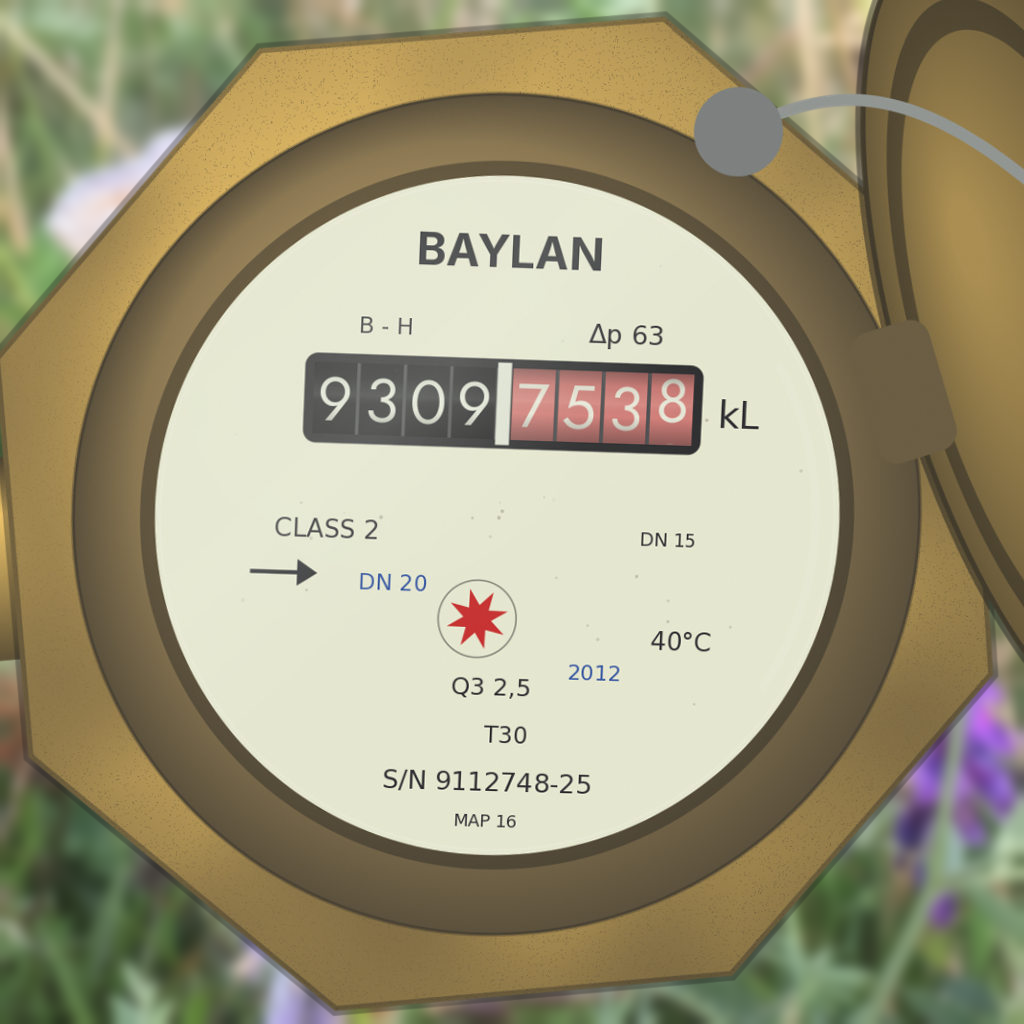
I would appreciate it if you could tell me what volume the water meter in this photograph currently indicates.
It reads 9309.7538 kL
